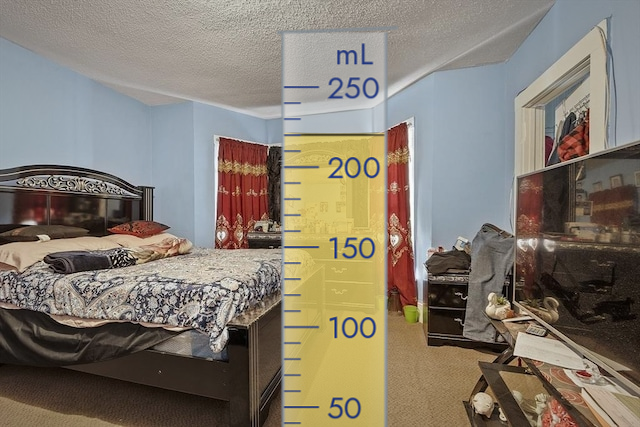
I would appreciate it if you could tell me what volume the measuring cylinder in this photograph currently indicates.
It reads 220 mL
